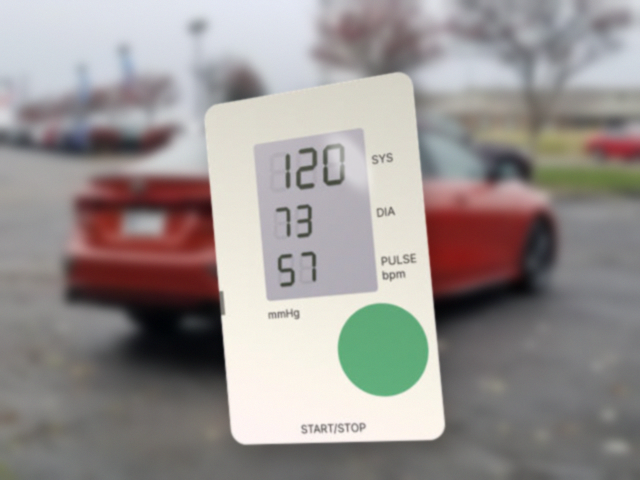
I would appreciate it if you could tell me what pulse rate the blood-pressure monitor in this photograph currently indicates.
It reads 57 bpm
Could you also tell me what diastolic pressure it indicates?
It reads 73 mmHg
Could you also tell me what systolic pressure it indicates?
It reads 120 mmHg
